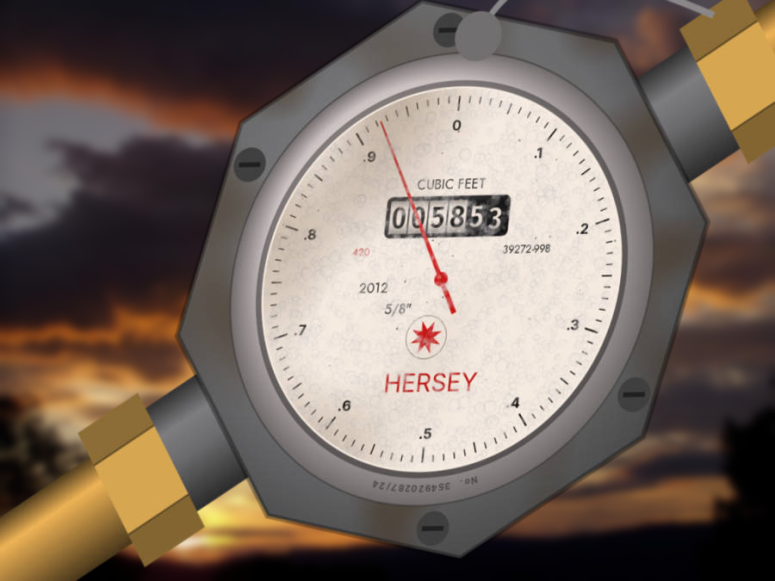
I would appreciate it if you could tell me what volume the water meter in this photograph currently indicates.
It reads 5852.92 ft³
